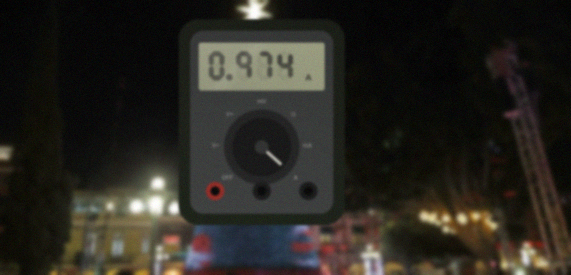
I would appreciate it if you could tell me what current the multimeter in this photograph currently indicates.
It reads 0.974 A
